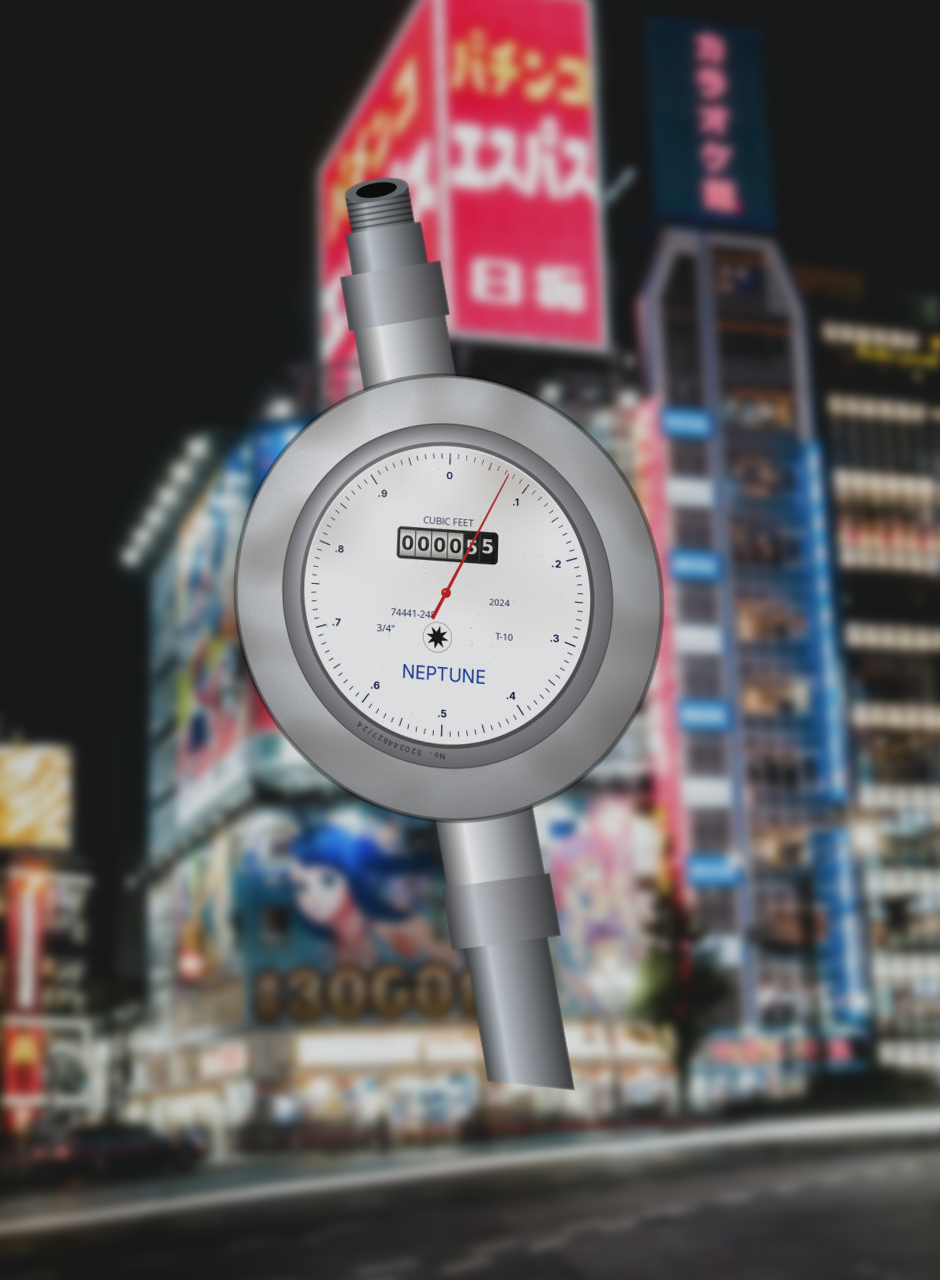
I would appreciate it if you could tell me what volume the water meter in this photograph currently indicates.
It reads 55.07 ft³
